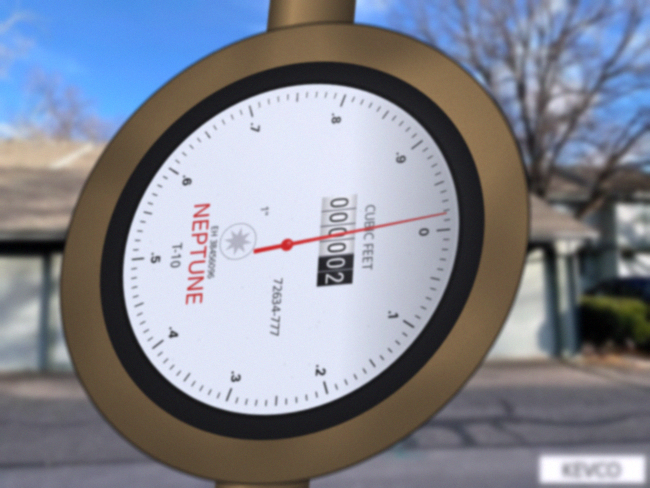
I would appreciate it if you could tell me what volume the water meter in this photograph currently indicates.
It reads 1.98 ft³
